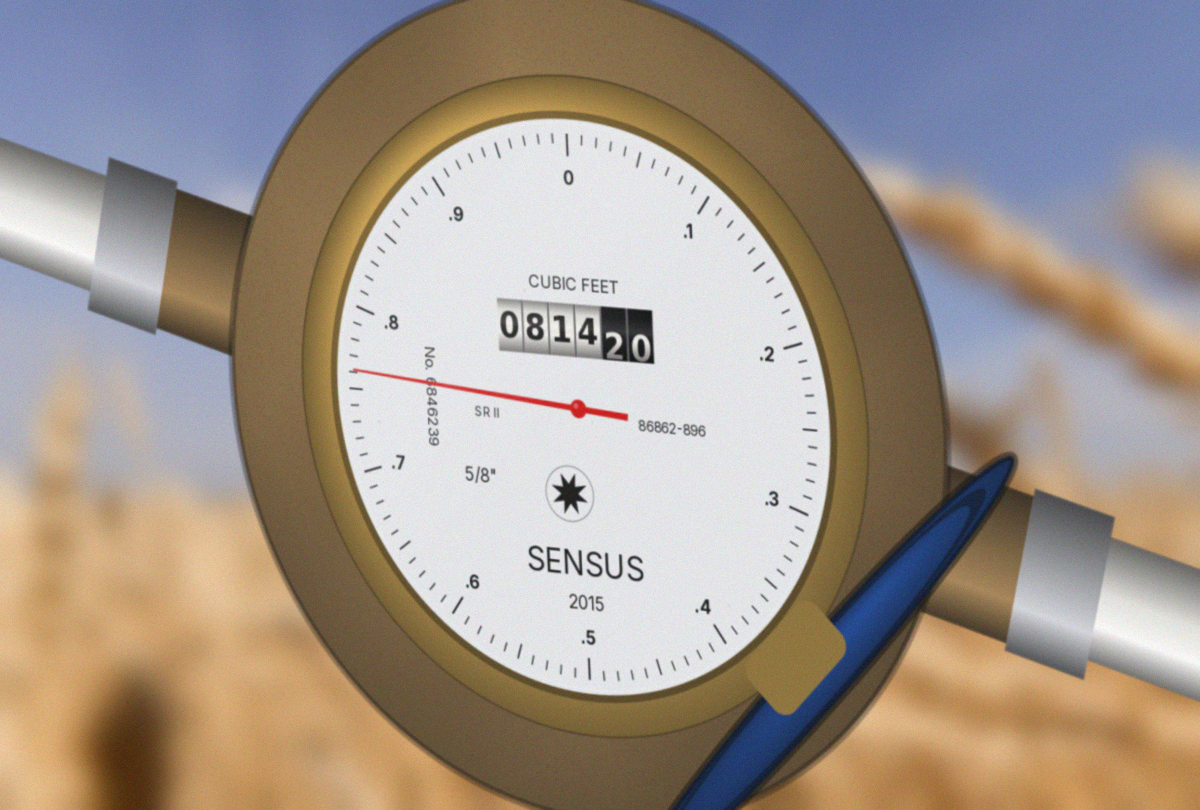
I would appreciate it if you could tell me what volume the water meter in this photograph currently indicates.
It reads 81419.76 ft³
